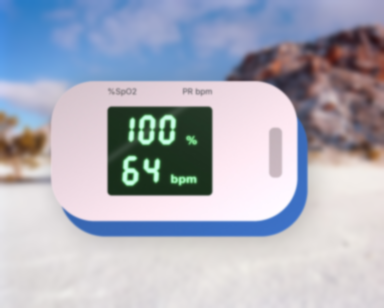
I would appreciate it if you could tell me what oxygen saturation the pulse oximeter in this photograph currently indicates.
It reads 100 %
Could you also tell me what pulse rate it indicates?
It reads 64 bpm
